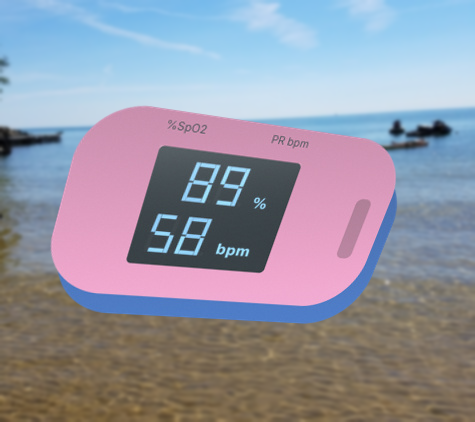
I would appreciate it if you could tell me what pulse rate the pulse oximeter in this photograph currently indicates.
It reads 58 bpm
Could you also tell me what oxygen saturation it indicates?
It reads 89 %
